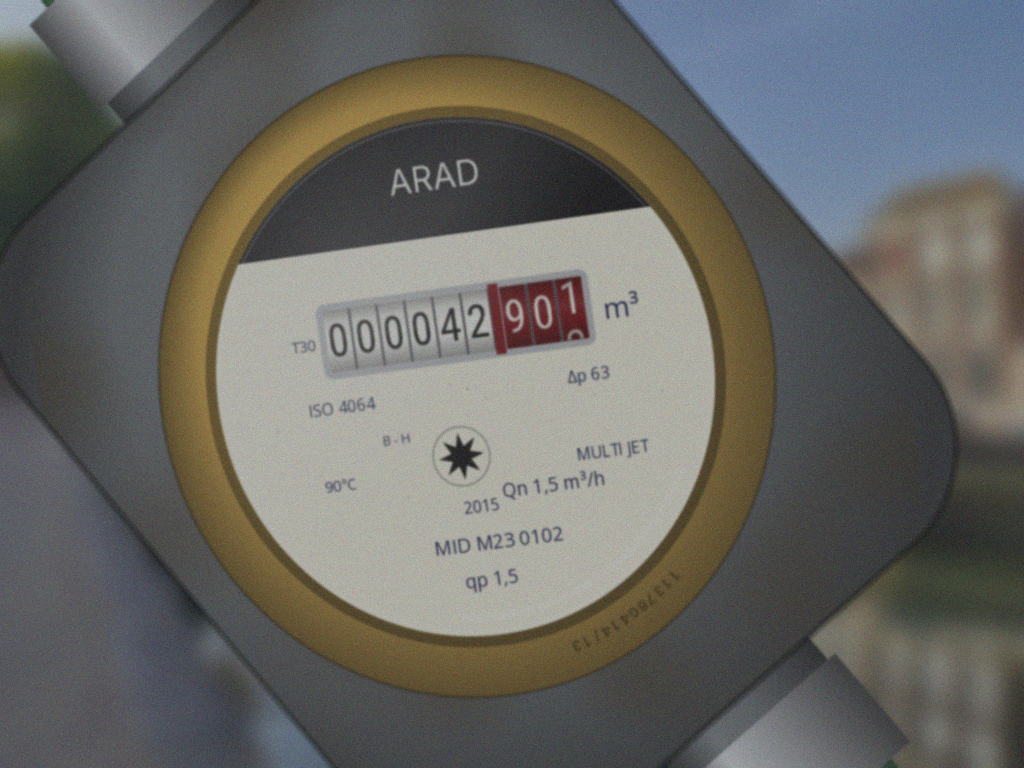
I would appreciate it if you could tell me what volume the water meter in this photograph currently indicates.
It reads 42.901 m³
